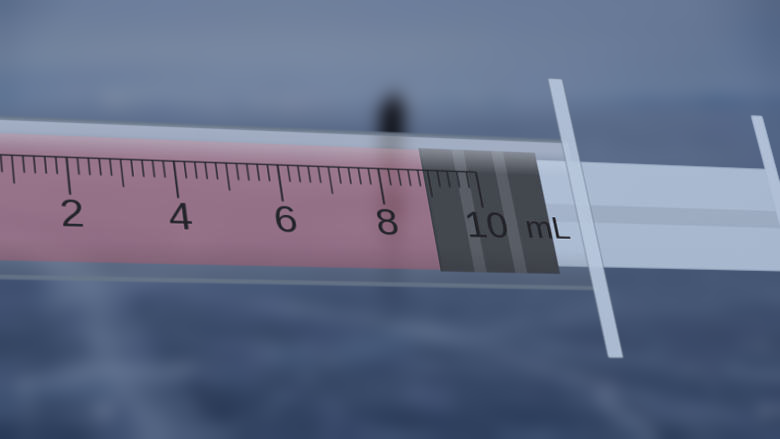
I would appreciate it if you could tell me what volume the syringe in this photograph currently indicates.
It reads 8.9 mL
